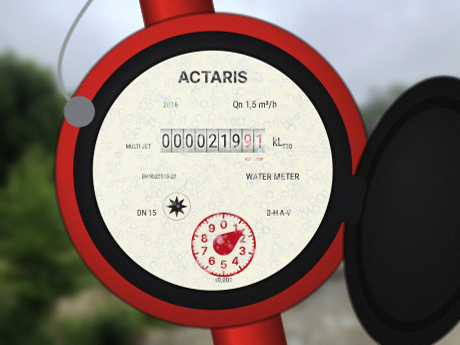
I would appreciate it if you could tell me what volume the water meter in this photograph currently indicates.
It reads 219.911 kL
